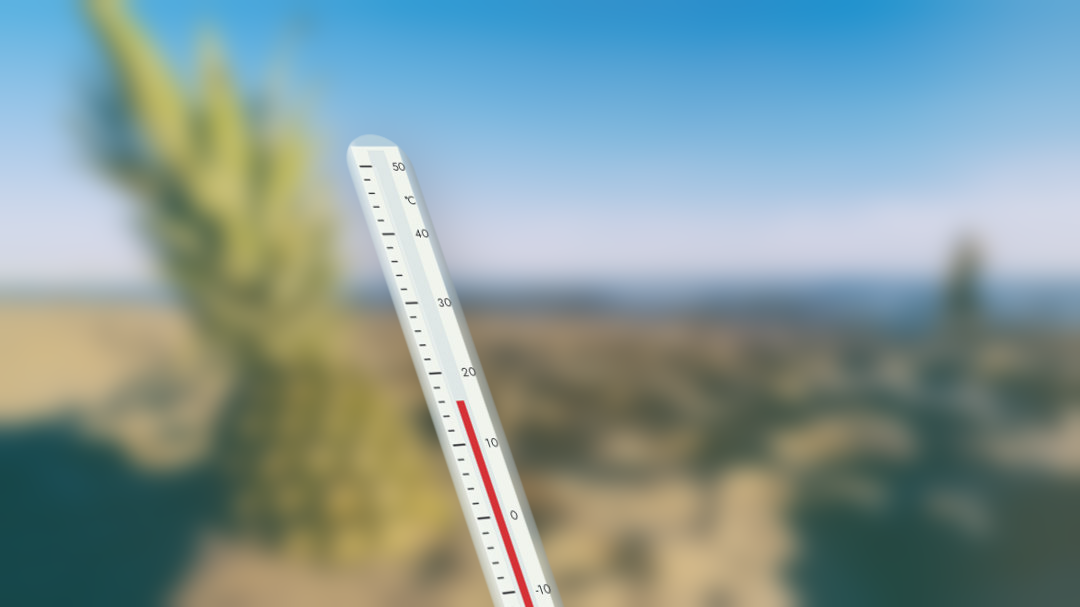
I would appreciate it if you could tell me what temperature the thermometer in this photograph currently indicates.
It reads 16 °C
